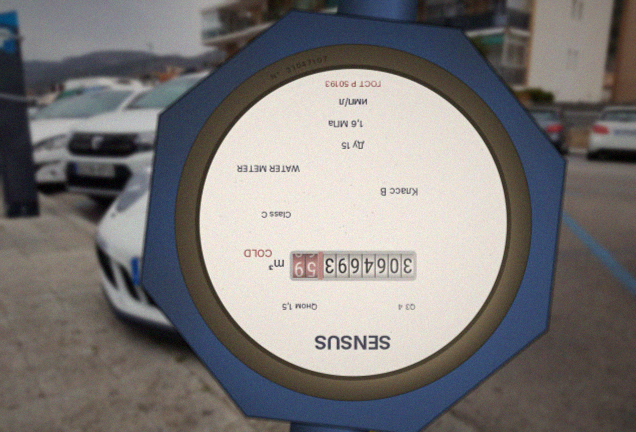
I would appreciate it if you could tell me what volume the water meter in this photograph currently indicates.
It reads 3064693.59 m³
